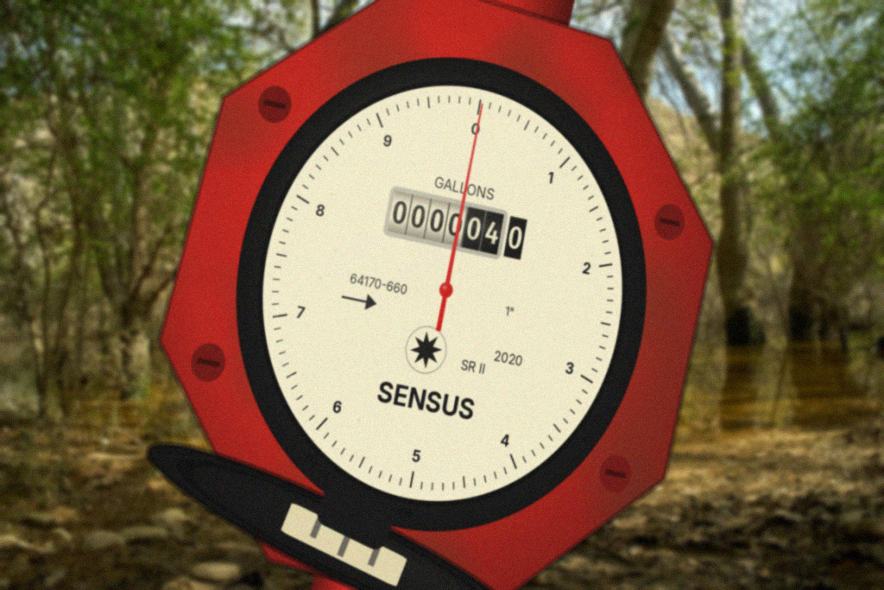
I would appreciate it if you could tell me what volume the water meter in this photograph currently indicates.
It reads 40.0 gal
